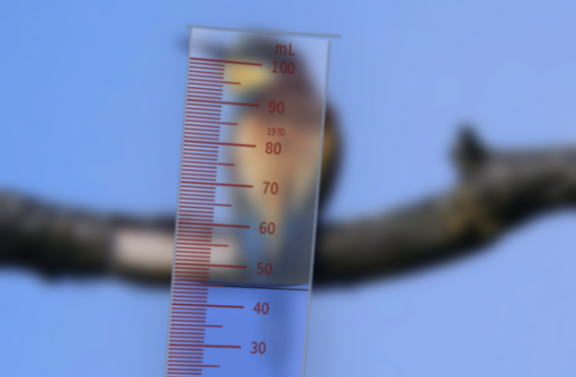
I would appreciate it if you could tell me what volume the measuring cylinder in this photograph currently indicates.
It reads 45 mL
